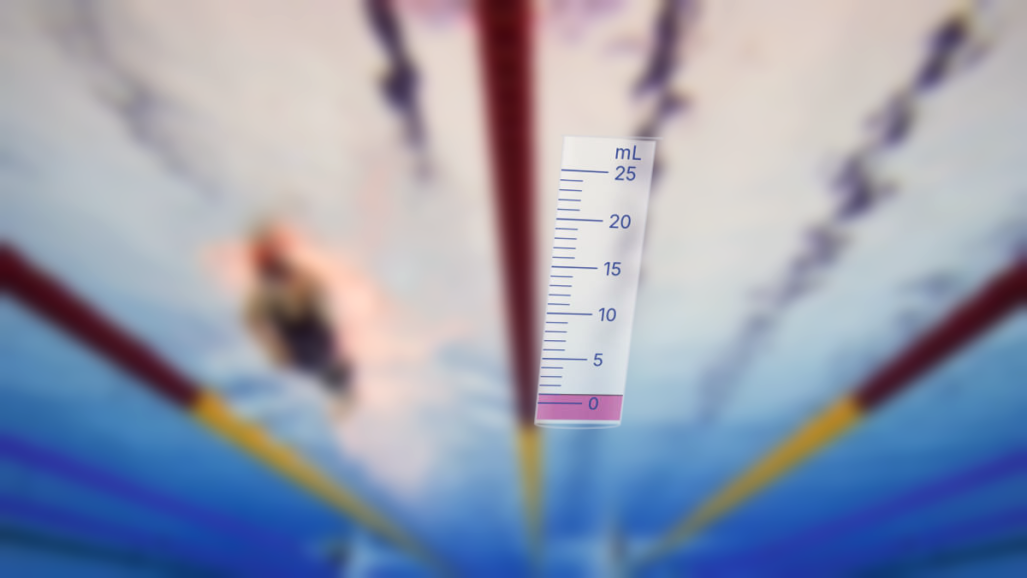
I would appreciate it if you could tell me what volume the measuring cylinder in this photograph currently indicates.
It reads 1 mL
